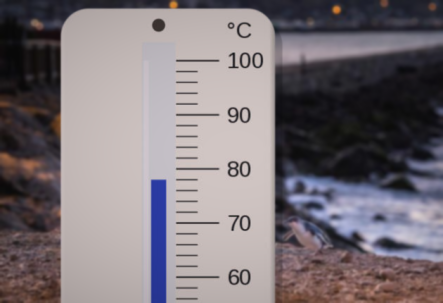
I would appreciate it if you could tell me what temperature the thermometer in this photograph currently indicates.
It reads 78 °C
